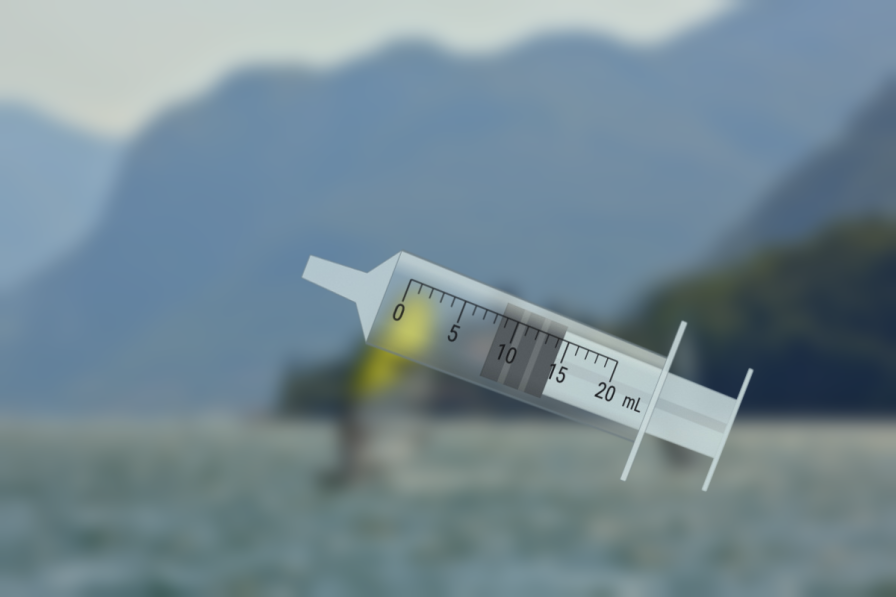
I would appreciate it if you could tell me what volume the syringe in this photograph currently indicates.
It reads 8.5 mL
